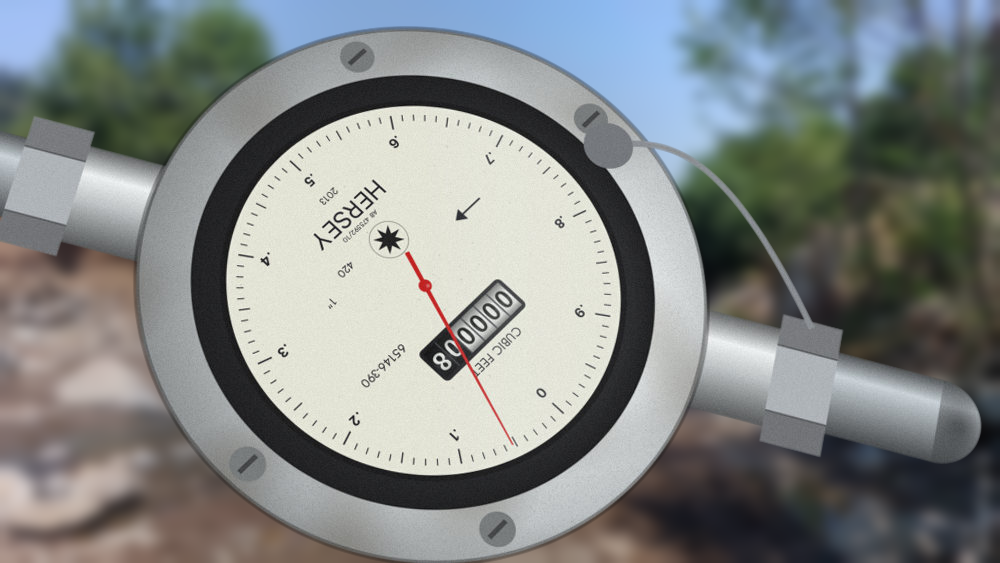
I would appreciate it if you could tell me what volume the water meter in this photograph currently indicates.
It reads 8.05 ft³
